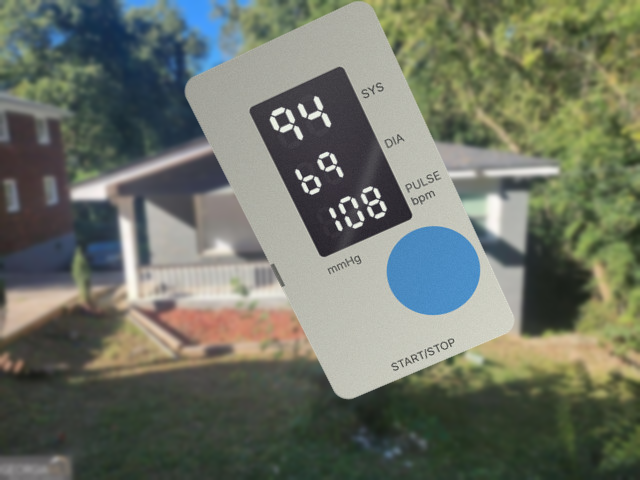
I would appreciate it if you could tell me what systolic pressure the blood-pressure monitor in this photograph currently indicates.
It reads 94 mmHg
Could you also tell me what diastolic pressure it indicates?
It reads 69 mmHg
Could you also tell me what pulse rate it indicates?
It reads 108 bpm
